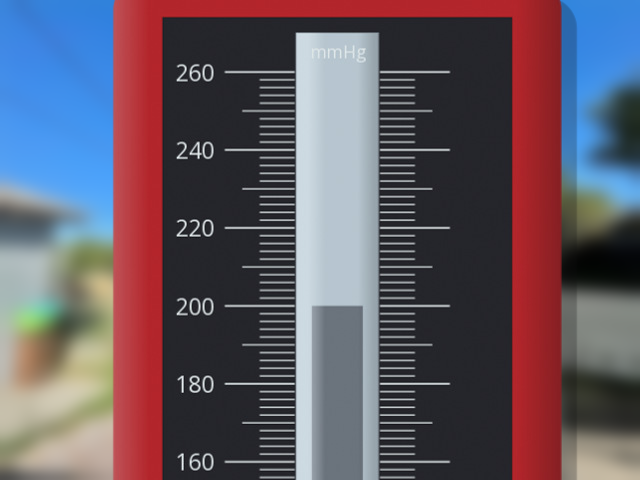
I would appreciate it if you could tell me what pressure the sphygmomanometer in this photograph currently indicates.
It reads 200 mmHg
